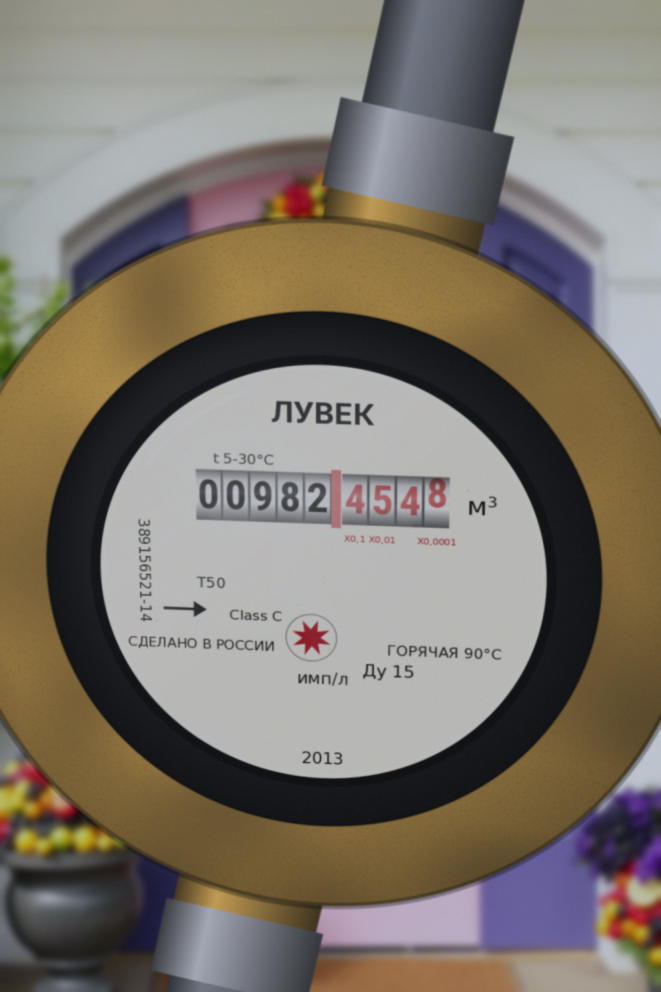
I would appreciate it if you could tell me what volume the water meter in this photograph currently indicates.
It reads 982.4548 m³
